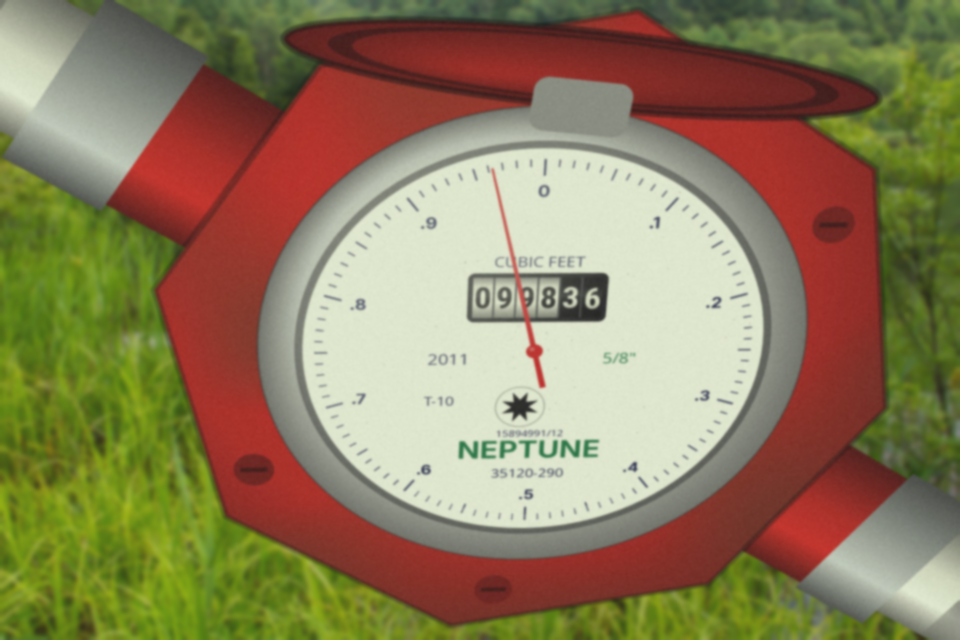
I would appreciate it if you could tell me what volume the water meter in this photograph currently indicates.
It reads 99835.96 ft³
